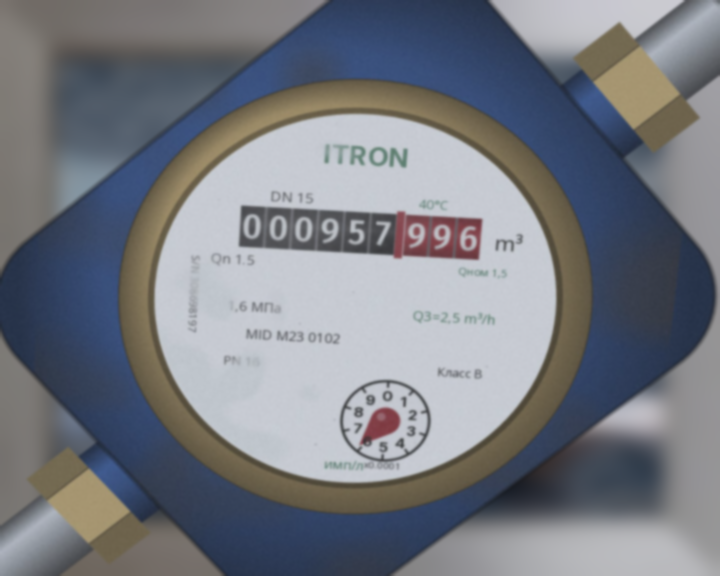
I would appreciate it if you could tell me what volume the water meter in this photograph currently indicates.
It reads 957.9966 m³
